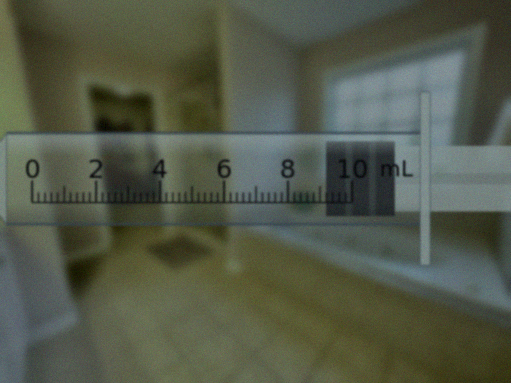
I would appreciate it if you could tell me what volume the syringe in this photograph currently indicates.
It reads 9.2 mL
